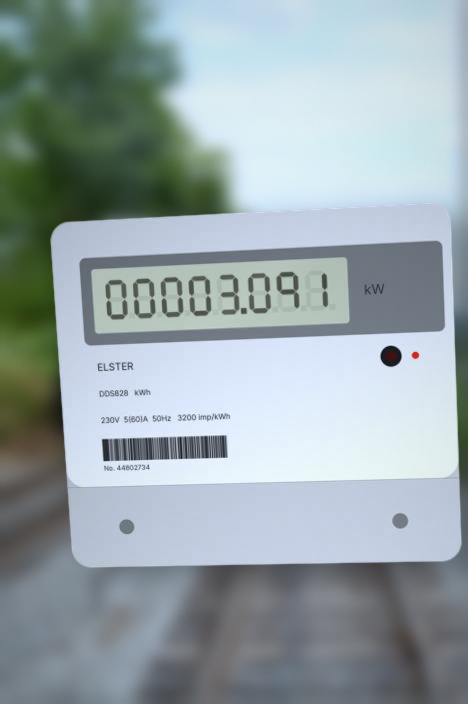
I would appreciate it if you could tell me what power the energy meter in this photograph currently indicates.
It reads 3.091 kW
